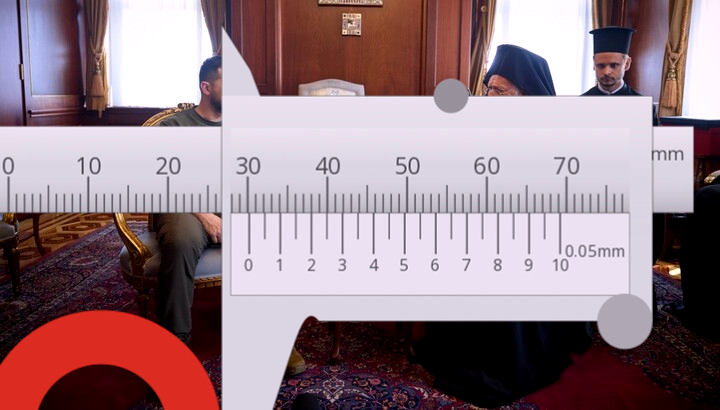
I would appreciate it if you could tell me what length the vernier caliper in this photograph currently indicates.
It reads 30.2 mm
